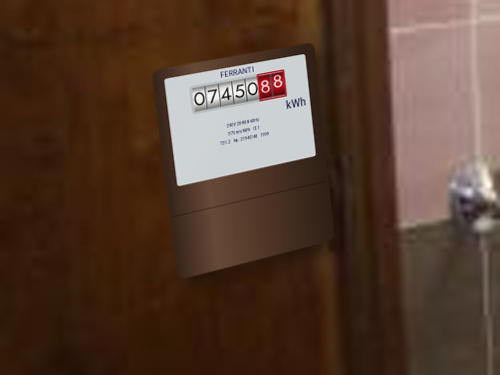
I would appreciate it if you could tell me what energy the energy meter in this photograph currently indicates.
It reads 7450.88 kWh
